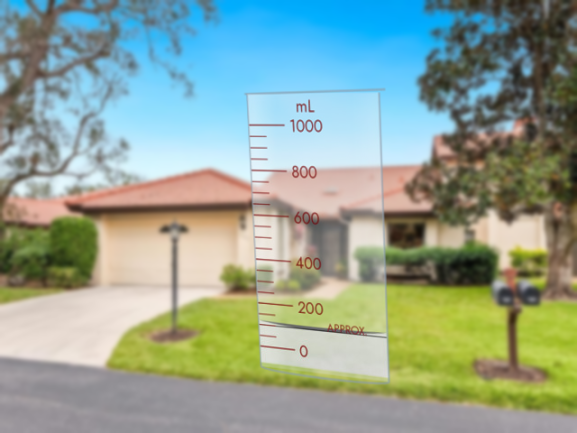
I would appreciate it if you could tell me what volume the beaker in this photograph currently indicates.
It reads 100 mL
